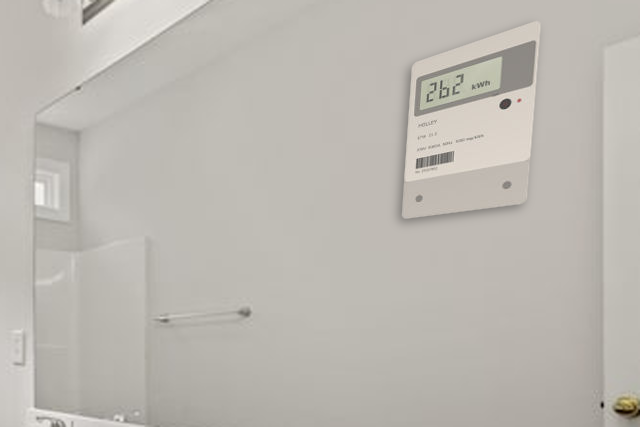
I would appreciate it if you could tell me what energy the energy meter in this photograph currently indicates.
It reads 262 kWh
